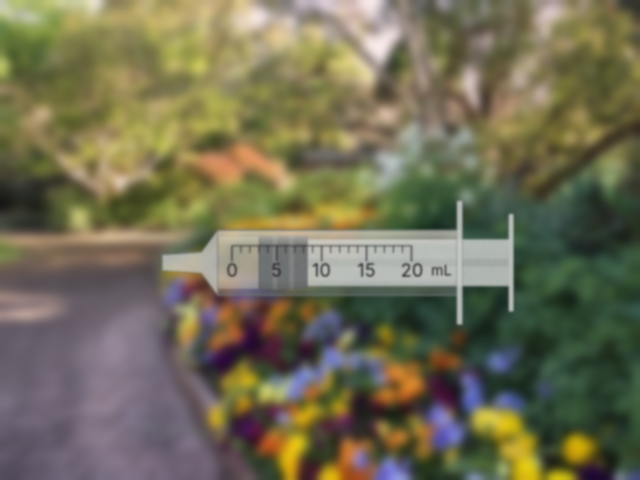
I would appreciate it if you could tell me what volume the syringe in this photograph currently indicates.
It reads 3 mL
